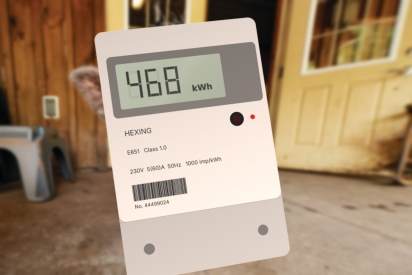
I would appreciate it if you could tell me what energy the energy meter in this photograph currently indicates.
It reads 468 kWh
